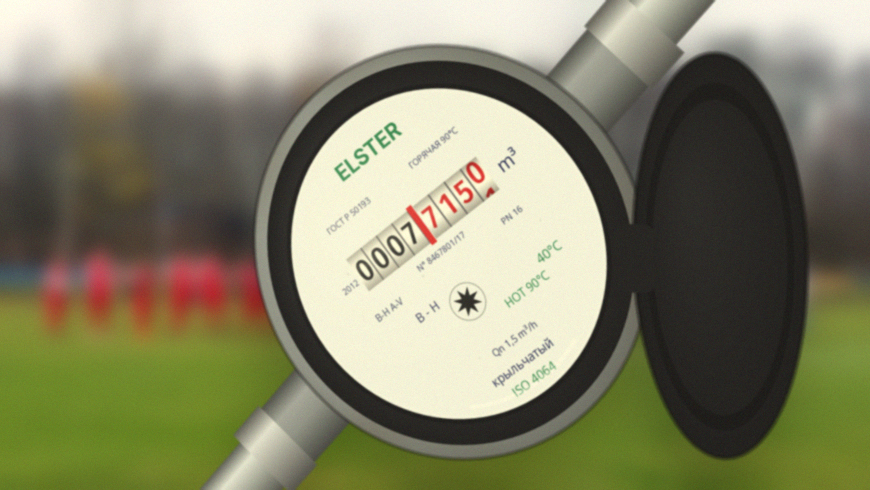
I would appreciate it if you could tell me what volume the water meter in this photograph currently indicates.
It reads 7.7150 m³
